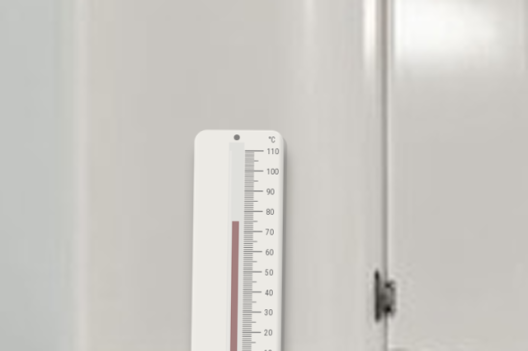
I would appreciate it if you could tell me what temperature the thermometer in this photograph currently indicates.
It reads 75 °C
